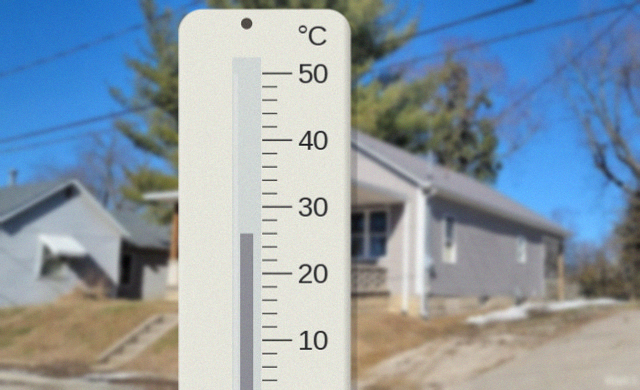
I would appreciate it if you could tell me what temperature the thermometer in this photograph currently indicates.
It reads 26 °C
